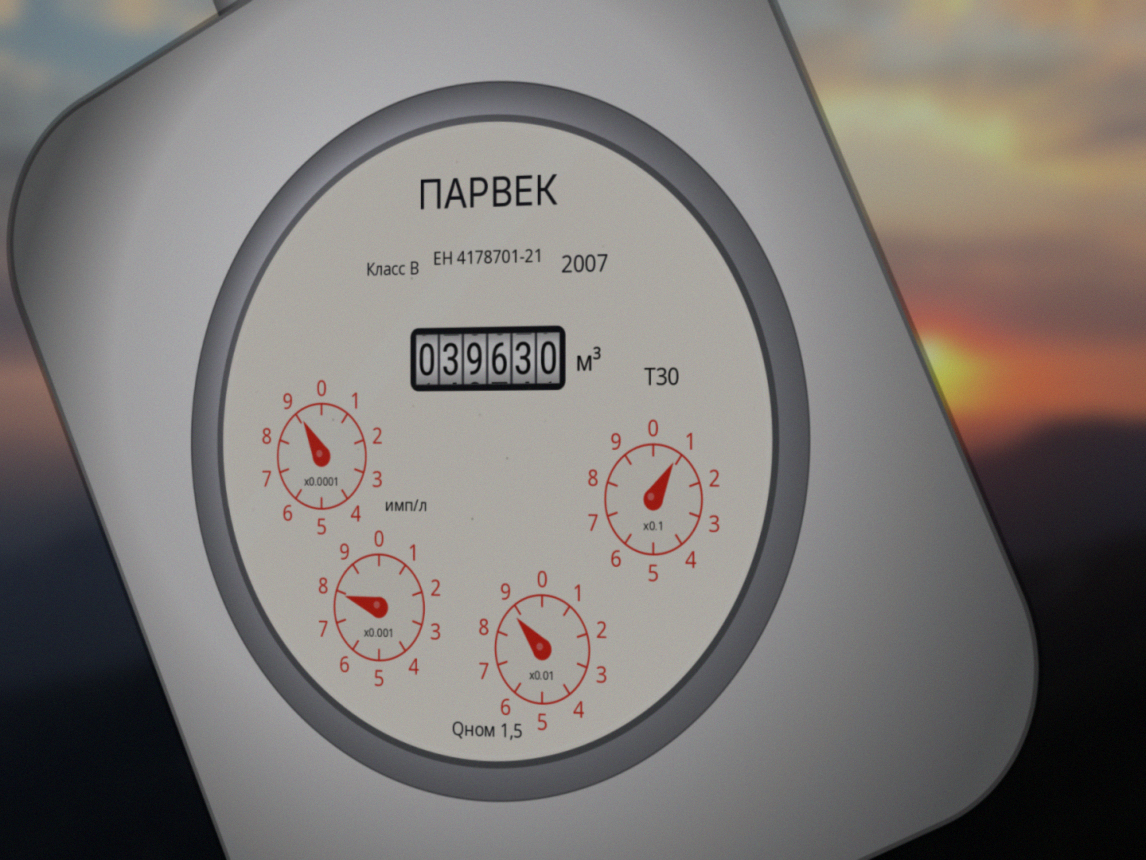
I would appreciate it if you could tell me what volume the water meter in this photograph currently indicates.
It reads 39630.0879 m³
